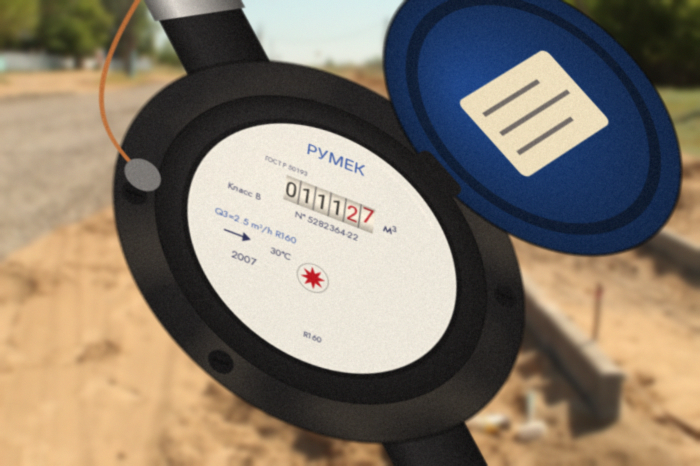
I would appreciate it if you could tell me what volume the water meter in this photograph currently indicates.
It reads 111.27 m³
